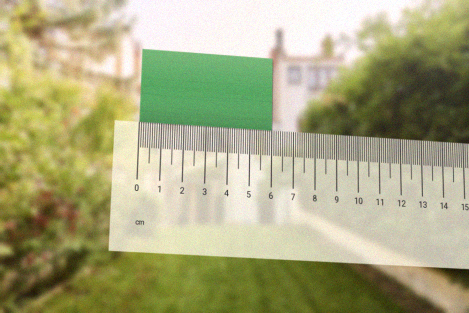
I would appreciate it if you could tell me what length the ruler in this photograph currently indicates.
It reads 6 cm
